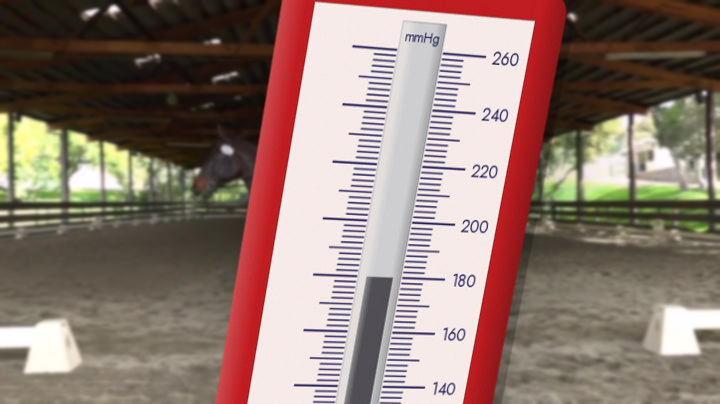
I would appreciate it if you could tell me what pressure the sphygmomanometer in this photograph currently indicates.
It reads 180 mmHg
